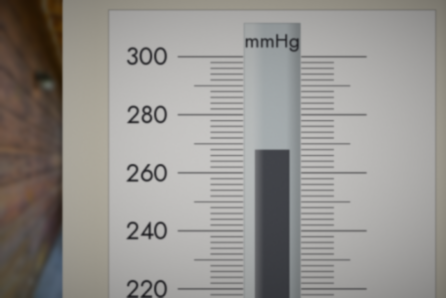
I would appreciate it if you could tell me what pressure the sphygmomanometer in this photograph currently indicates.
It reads 268 mmHg
